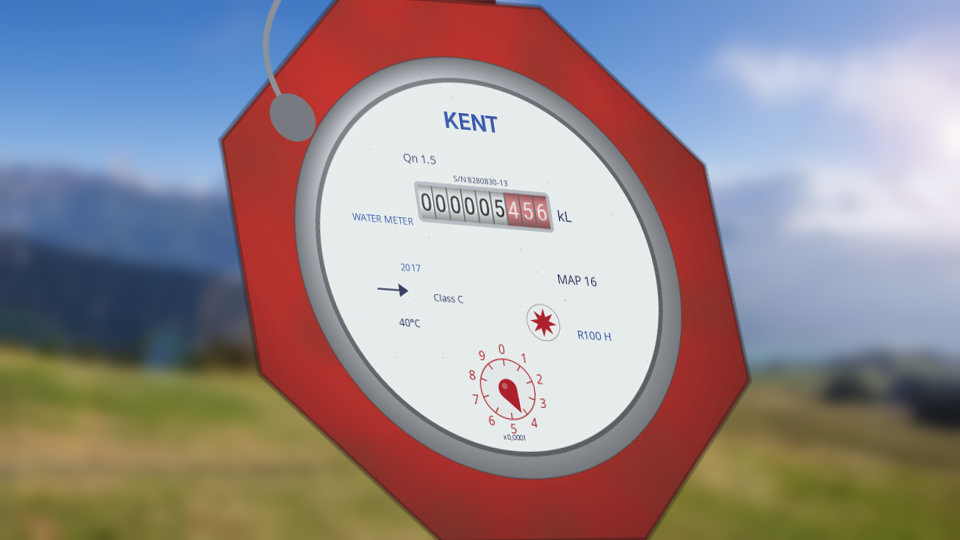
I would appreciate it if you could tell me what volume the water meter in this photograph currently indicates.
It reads 5.4564 kL
